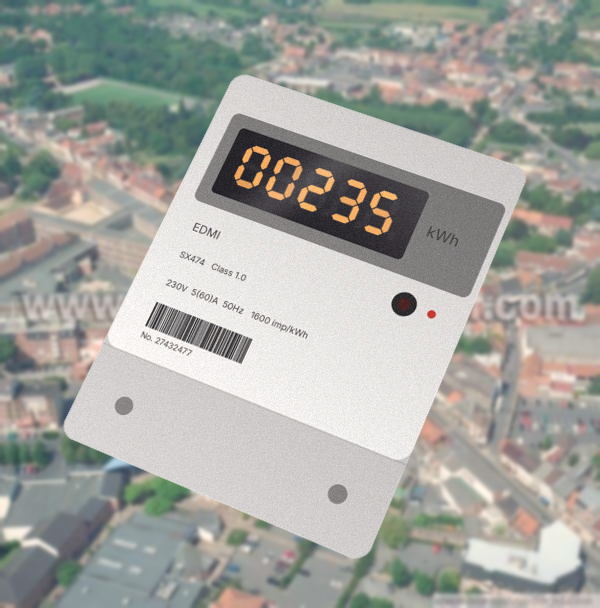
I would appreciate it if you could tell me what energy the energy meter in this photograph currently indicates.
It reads 235 kWh
